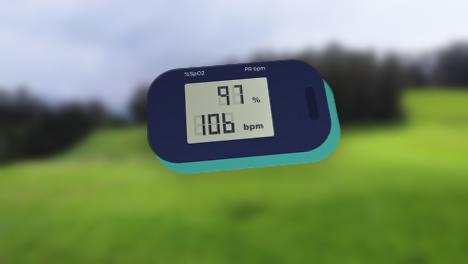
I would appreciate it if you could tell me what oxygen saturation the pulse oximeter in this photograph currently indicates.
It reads 97 %
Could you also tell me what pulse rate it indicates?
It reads 106 bpm
